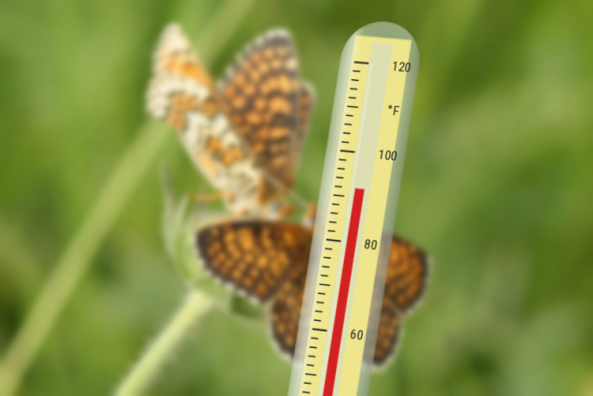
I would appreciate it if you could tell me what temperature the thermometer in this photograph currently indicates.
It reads 92 °F
